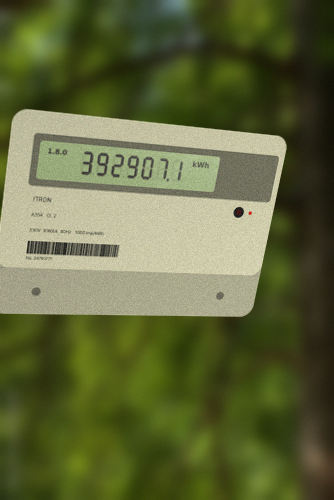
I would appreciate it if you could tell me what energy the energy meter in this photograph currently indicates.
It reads 392907.1 kWh
